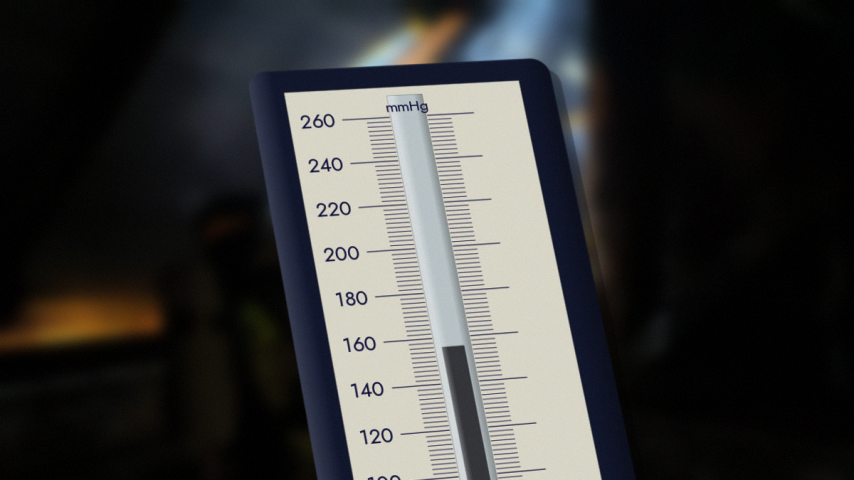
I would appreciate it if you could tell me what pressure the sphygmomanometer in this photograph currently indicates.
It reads 156 mmHg
